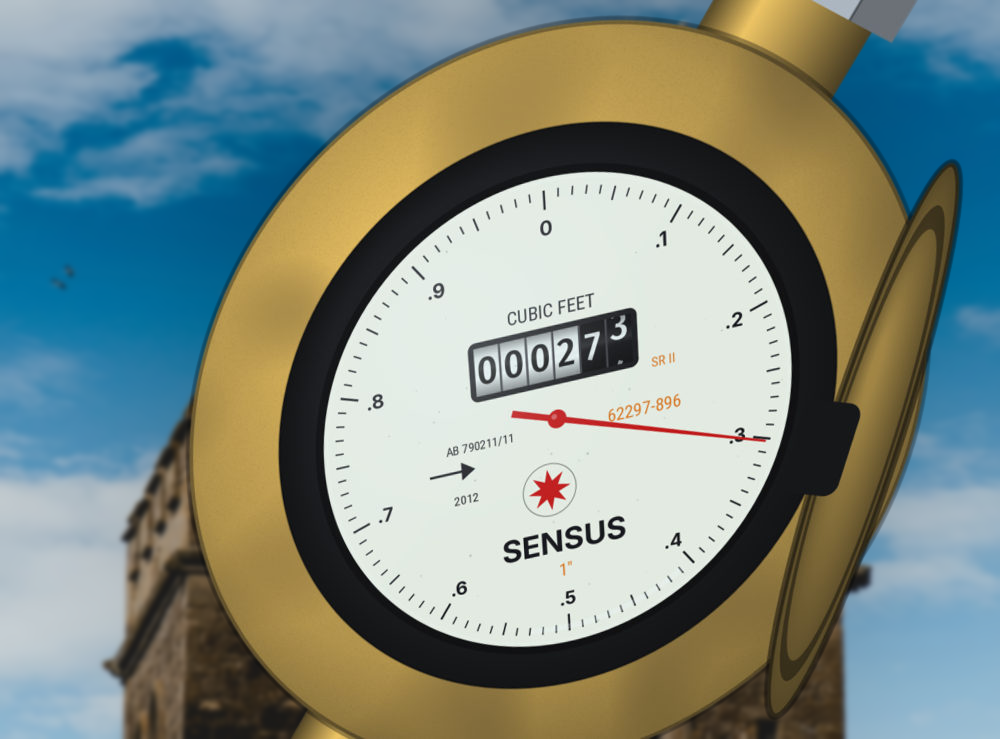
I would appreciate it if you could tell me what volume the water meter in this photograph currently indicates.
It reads 273.30 ft³
